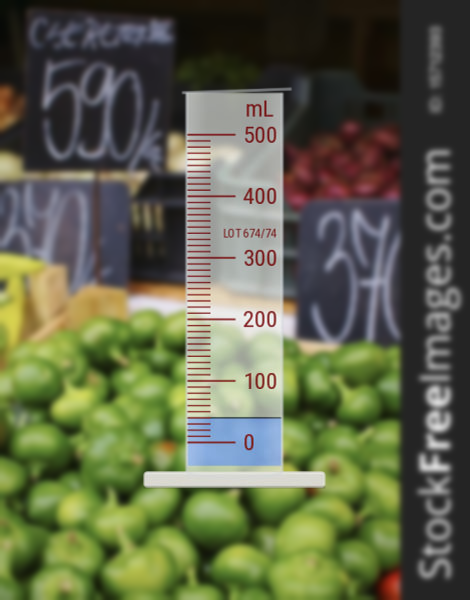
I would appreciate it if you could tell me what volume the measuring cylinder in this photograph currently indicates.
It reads 40 mL
